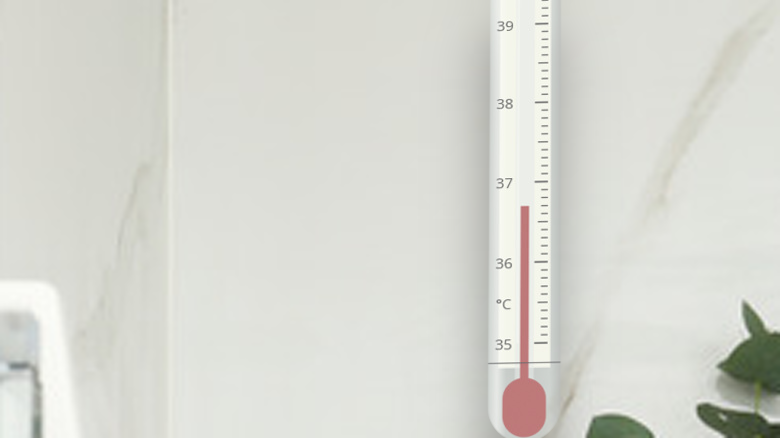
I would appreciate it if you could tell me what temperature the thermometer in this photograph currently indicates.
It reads 36.7 °C
